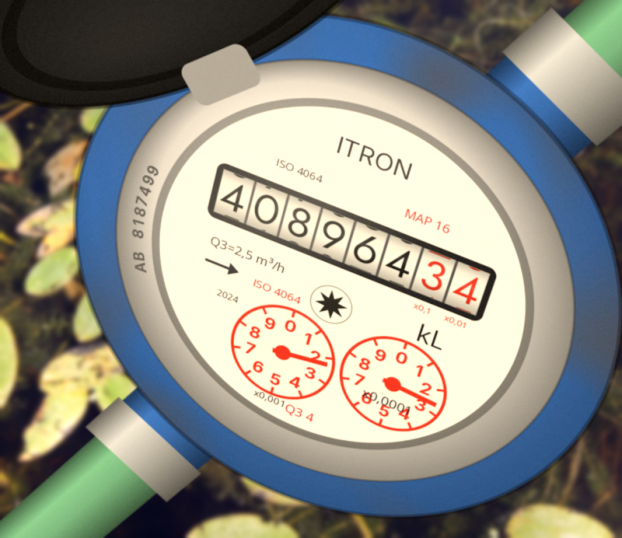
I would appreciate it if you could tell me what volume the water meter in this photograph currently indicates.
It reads 408964.3422 kL
